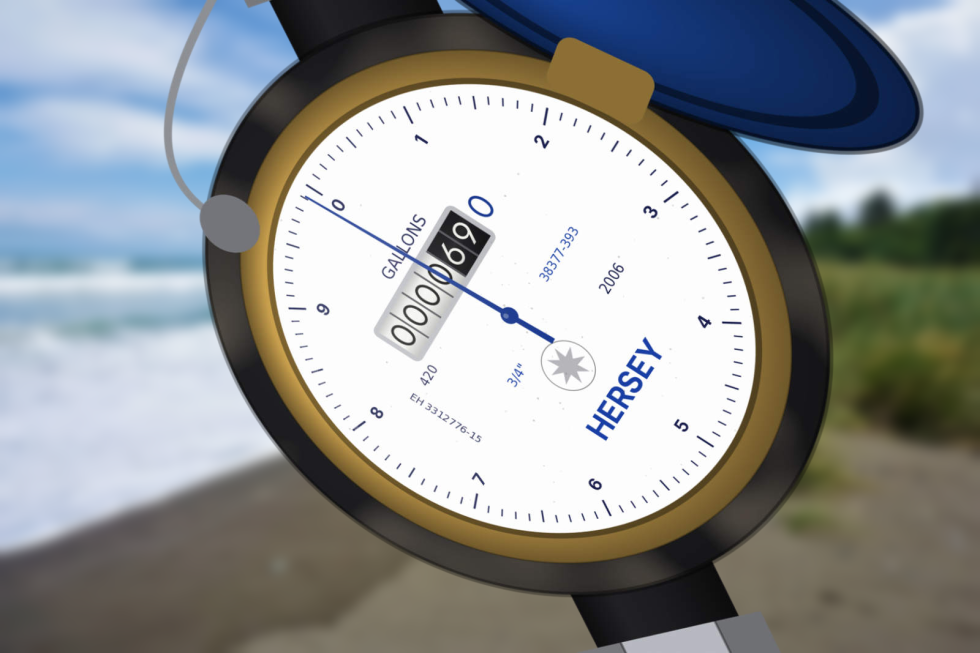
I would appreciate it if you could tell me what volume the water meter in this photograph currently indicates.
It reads 689.9 gal
